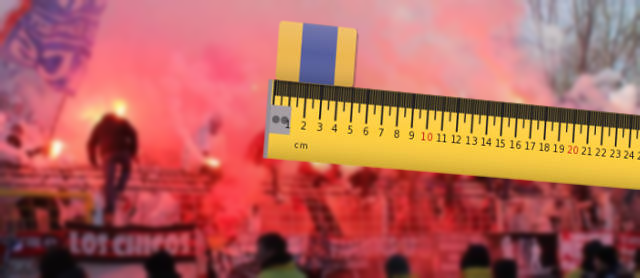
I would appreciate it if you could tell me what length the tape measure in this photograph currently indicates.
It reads 5 cm
